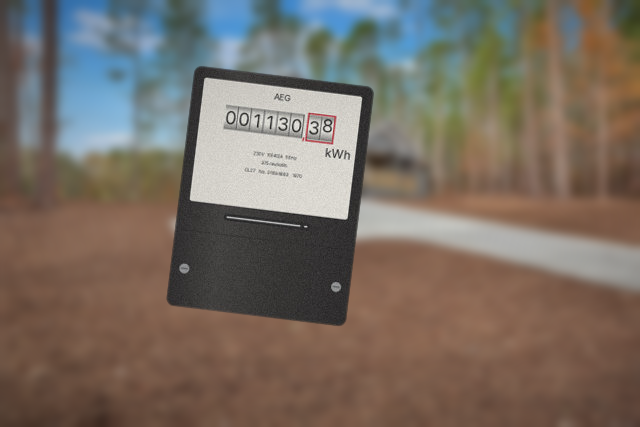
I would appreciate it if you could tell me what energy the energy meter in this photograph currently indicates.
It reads 1130.38 kWh
